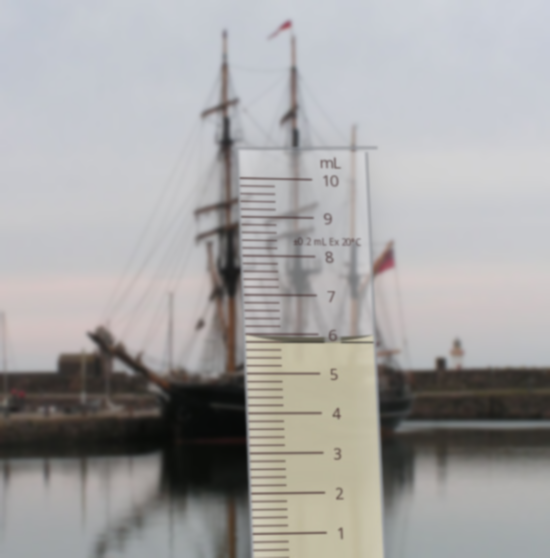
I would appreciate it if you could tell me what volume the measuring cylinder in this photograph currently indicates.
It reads 5.8 mL
